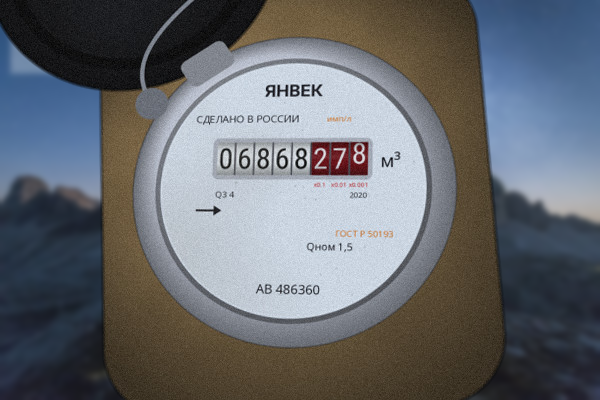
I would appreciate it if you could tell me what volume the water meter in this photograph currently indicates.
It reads 6868.278 m³
